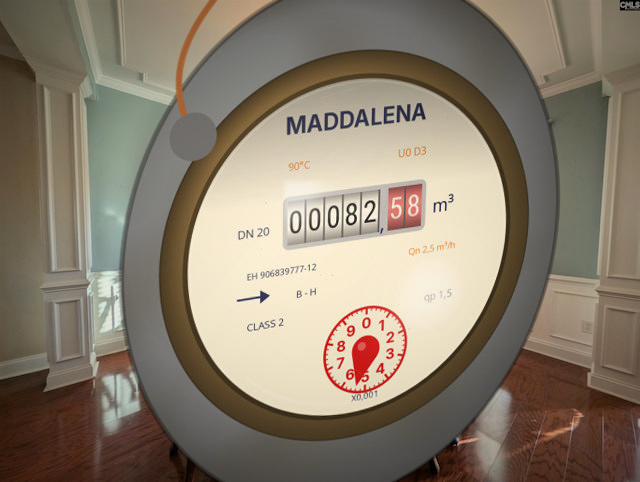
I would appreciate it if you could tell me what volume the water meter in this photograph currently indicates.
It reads 82.585 m³
